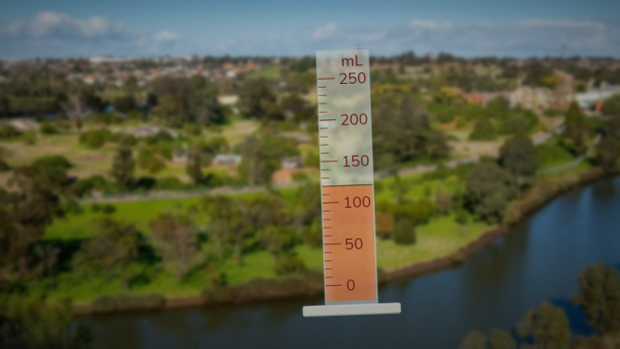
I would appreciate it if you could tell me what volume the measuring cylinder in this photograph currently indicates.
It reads 120 mL
